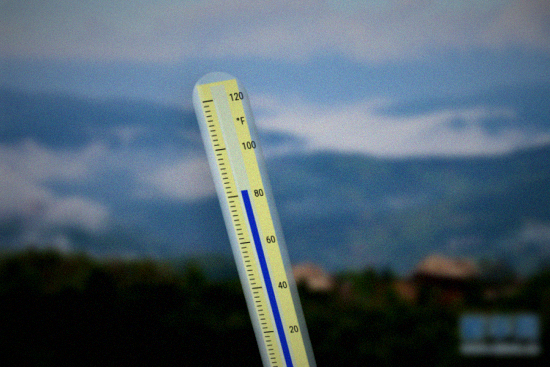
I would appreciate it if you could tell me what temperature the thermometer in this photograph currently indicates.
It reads 82 °F
